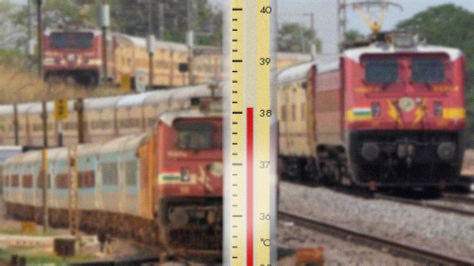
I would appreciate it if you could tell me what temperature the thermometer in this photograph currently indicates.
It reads 38.1 °C
